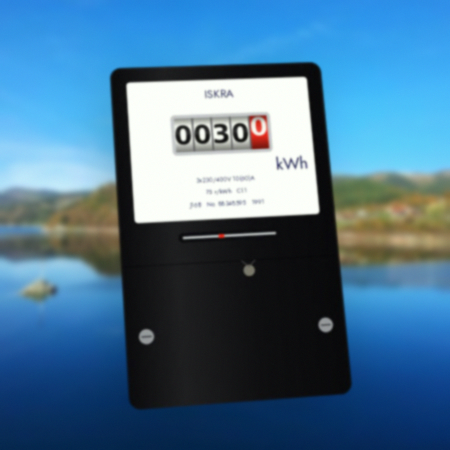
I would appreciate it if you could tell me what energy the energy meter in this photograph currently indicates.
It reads 30.0 kWh
